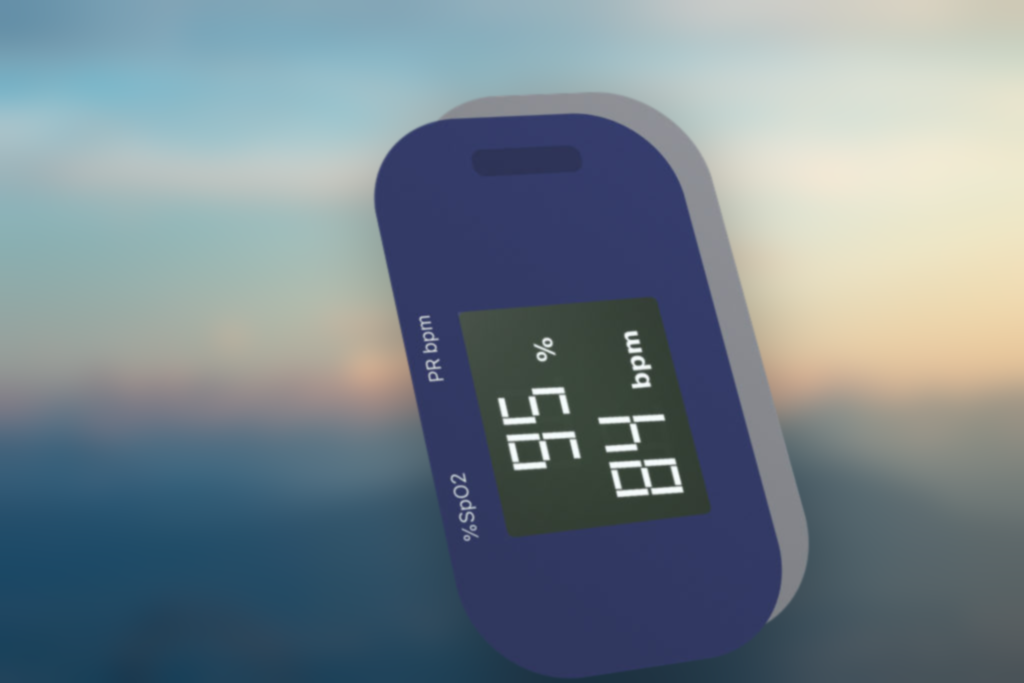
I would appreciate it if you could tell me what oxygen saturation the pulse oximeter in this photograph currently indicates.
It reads 95 %
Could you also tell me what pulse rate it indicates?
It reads 84 bpm
